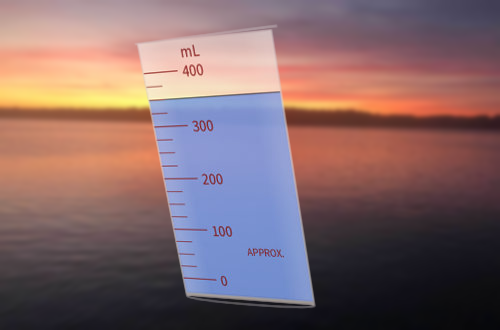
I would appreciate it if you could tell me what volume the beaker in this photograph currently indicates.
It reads 350 mL
